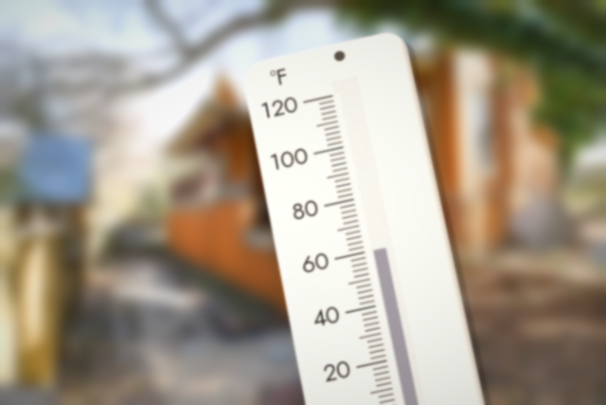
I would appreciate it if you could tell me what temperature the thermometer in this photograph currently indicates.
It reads 60 °F
